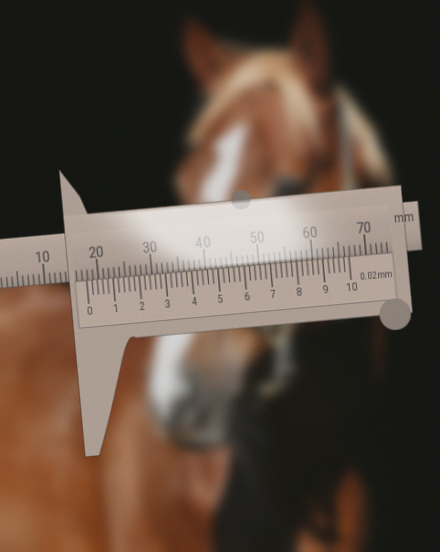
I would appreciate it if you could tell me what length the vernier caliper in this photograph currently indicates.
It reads 17.8 mm
